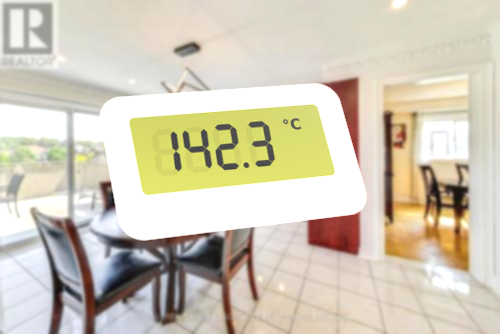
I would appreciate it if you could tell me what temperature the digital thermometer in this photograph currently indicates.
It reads 142.3 °C
